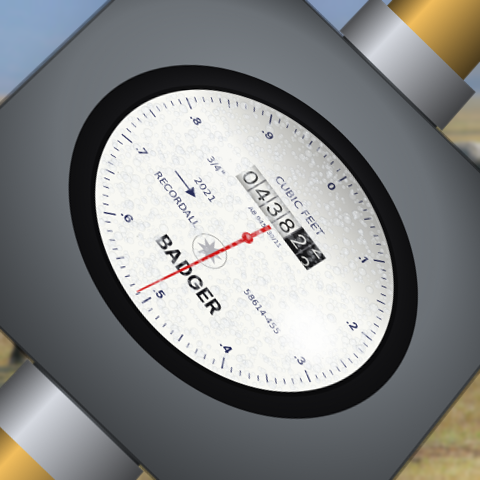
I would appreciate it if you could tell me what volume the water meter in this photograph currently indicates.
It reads 43822.51 ft³
